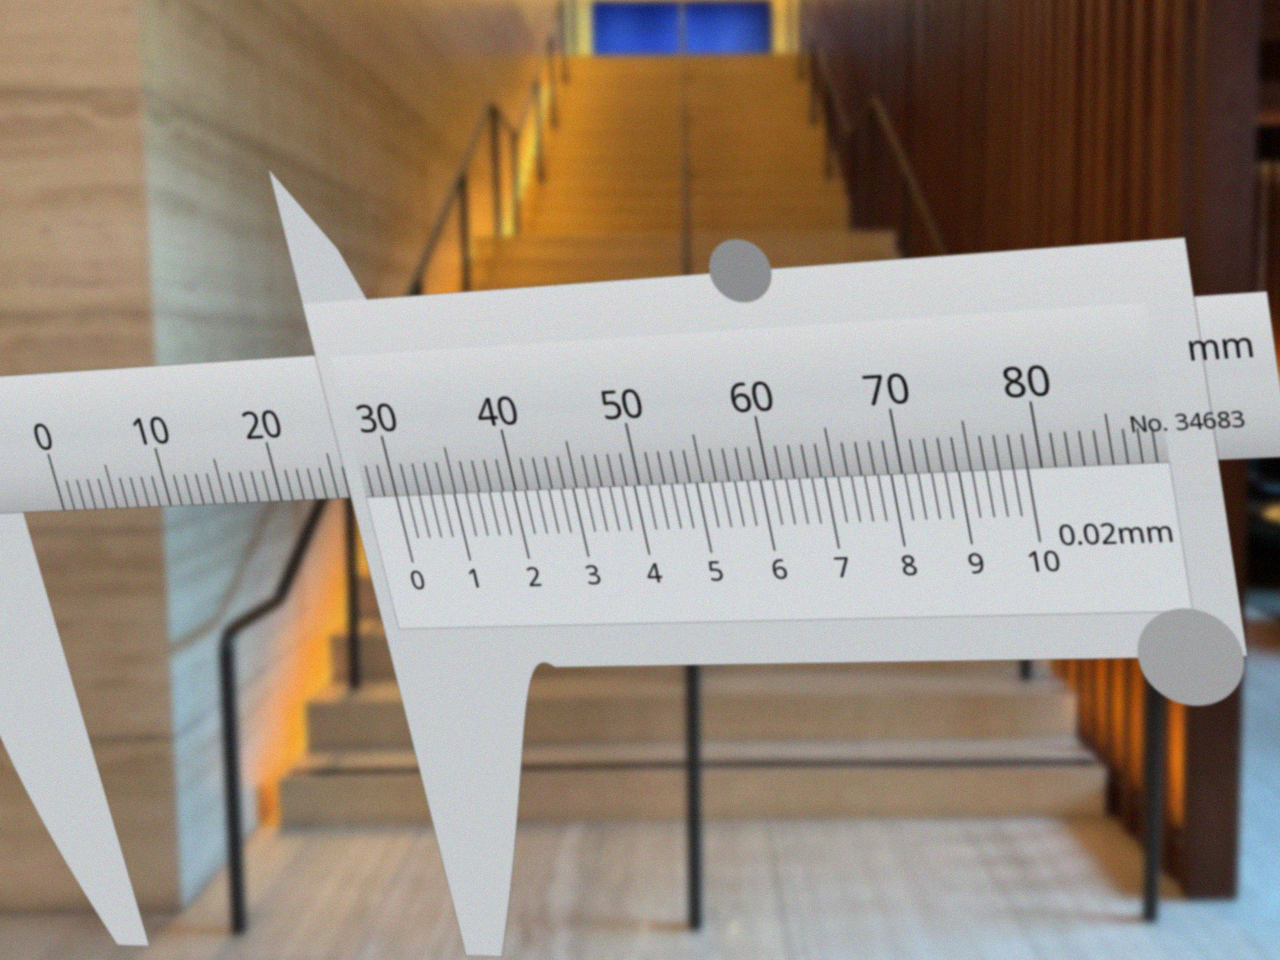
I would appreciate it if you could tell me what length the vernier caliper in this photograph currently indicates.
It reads 30.0 mm
